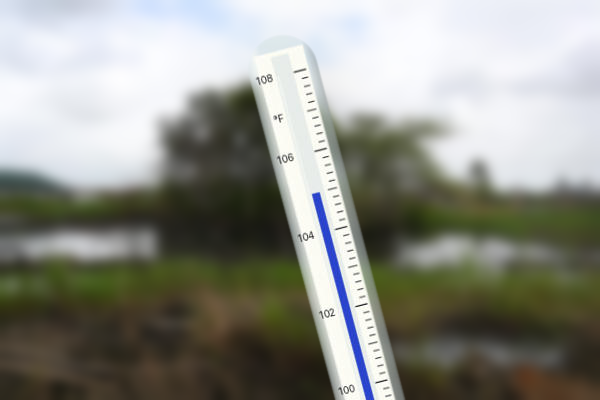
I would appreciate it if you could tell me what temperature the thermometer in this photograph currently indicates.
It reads 105 °F
